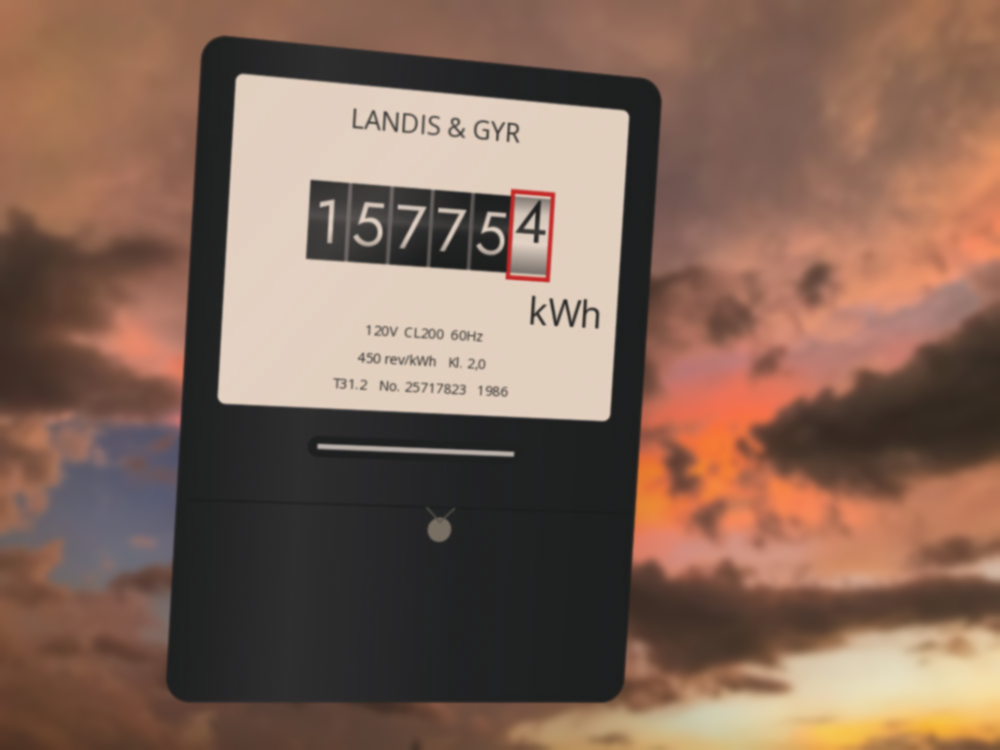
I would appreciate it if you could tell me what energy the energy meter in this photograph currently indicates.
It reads 15775.4 kWh
